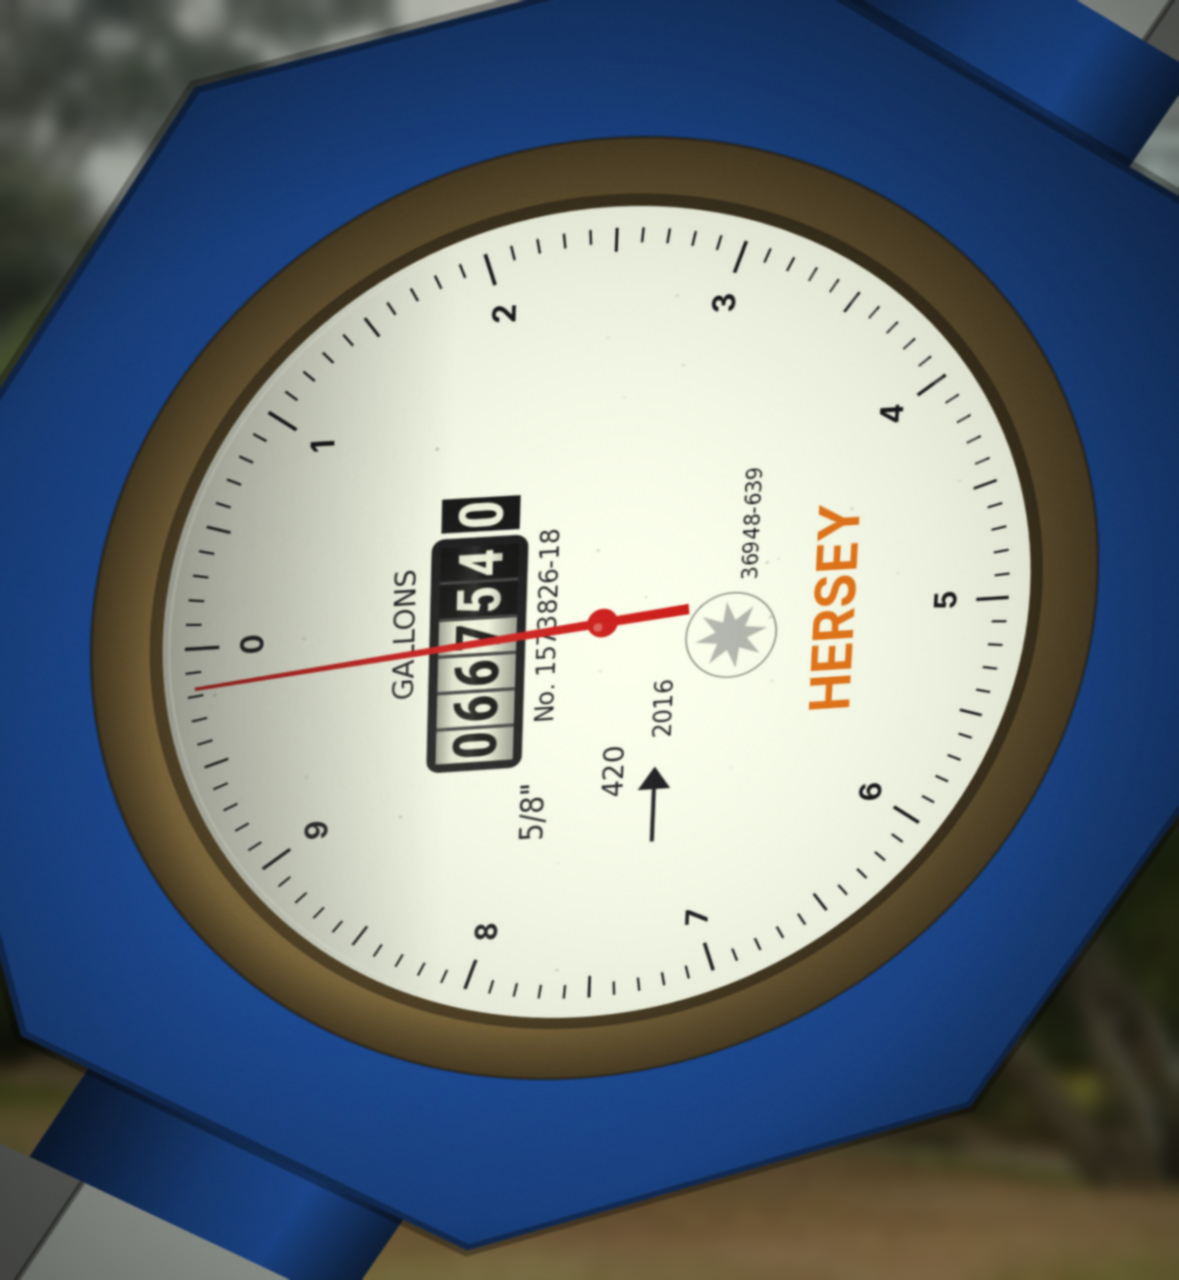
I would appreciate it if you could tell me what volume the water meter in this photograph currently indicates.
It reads 667539.8 gal
